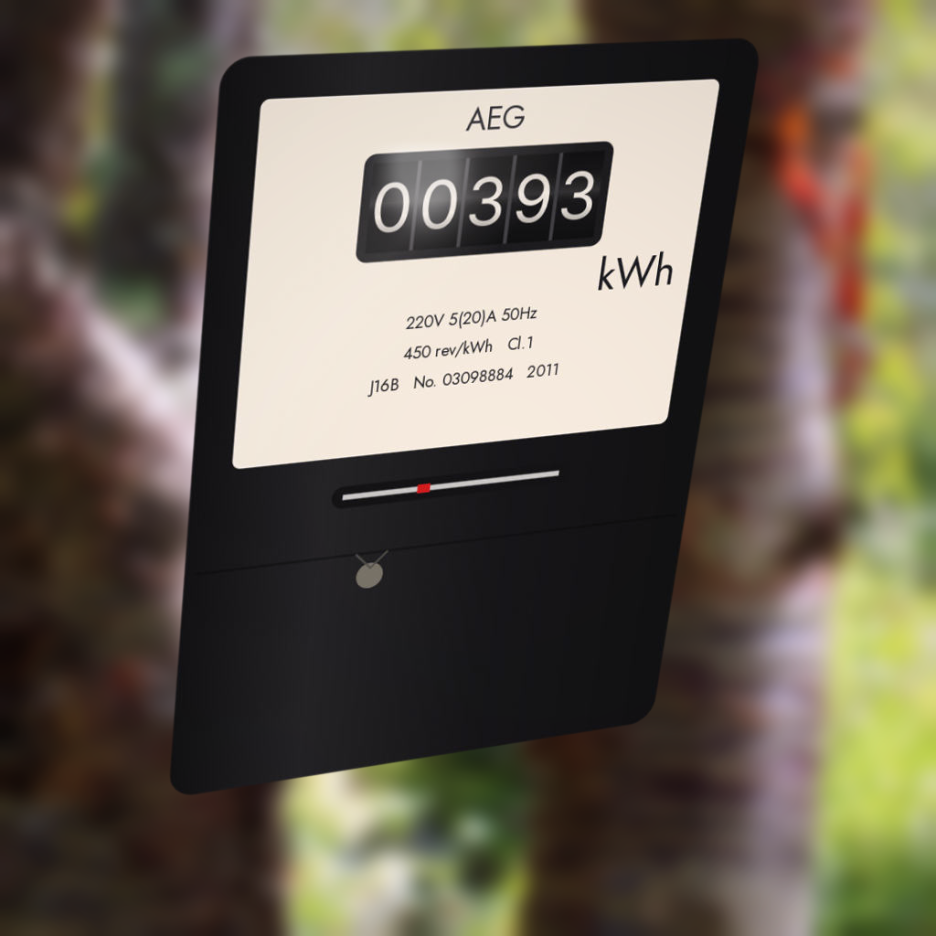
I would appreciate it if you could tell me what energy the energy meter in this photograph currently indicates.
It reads 393 kWh
